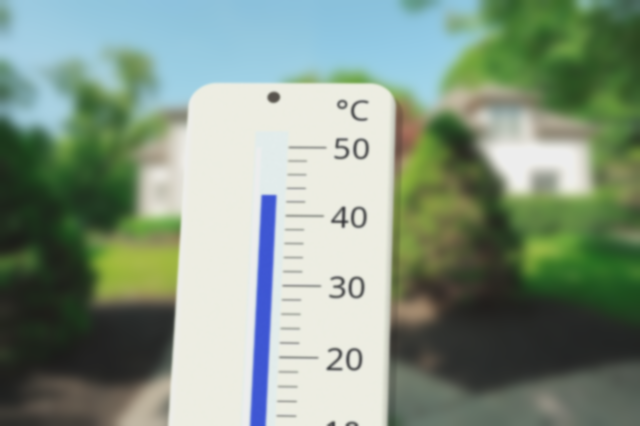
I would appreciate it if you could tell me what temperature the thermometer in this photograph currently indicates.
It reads 43 °C
